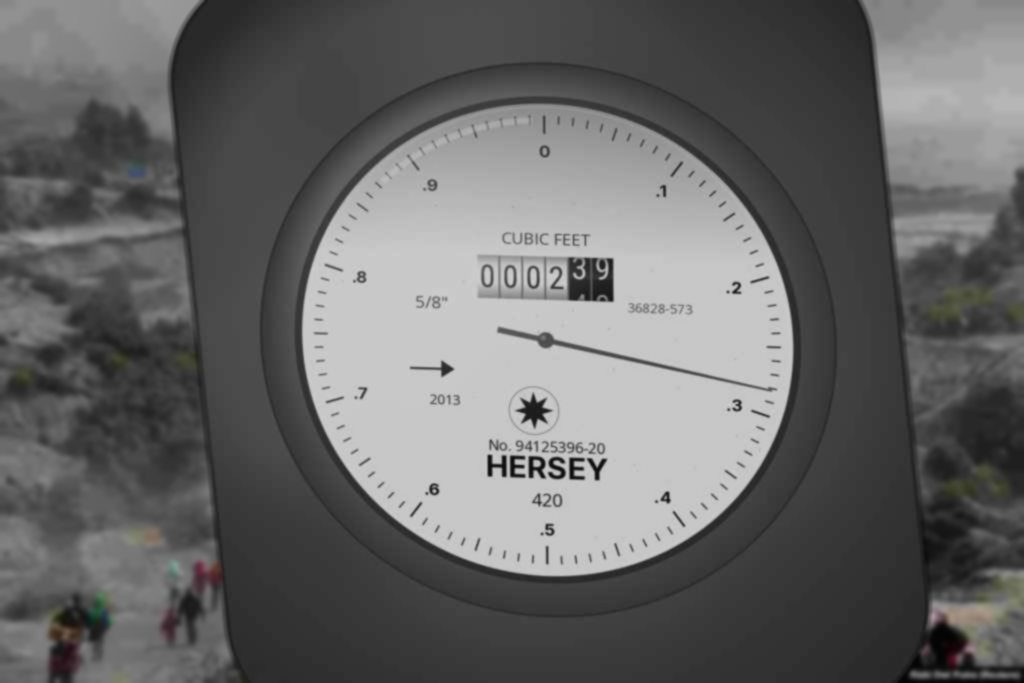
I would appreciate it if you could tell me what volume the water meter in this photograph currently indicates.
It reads 239.28 ft³
